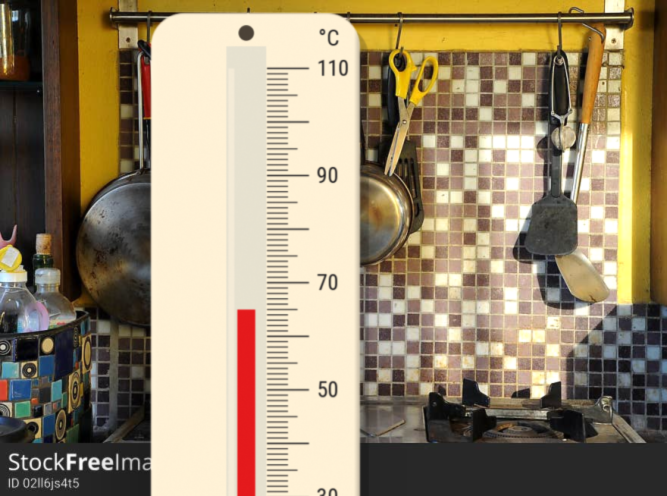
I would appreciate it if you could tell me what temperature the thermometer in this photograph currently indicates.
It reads 65 °C
